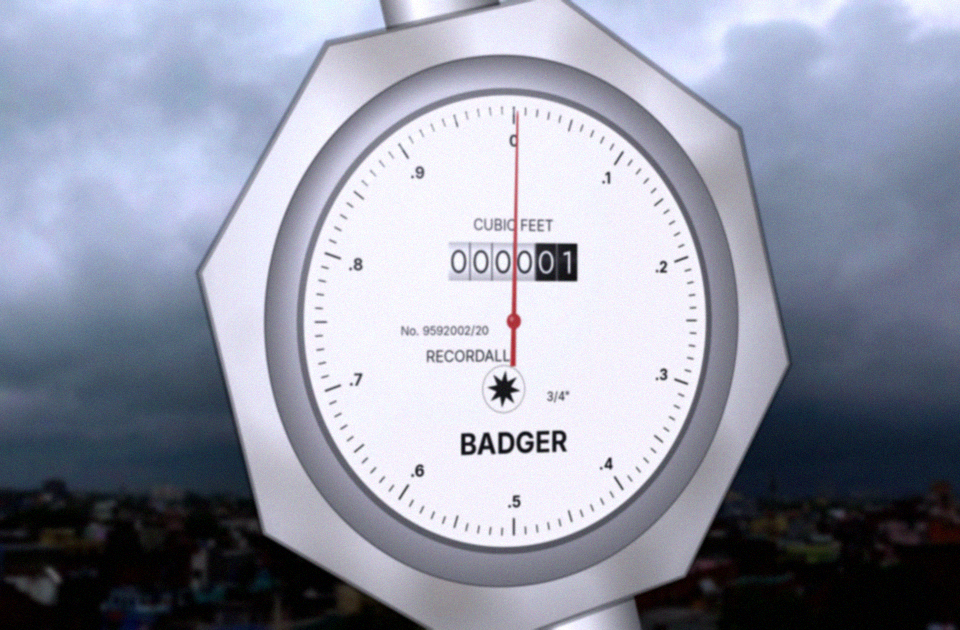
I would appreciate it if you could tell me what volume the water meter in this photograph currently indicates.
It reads 1.00 ft³
